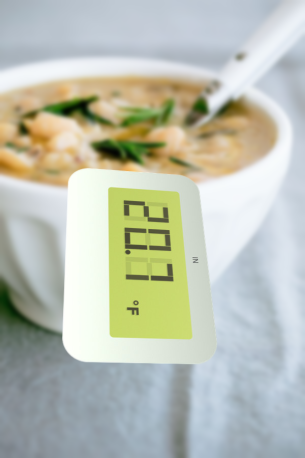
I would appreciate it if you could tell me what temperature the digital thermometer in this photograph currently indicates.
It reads 20.7 °F
